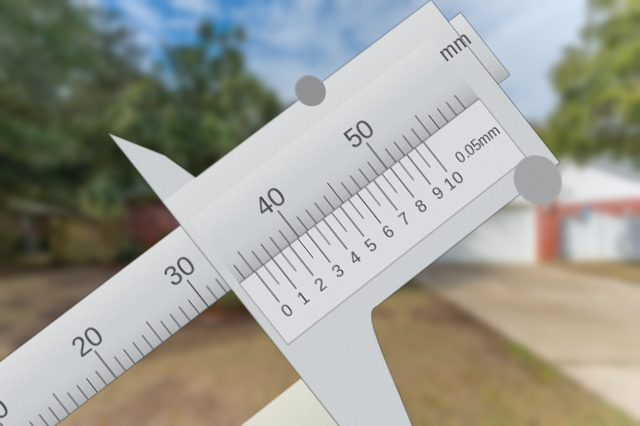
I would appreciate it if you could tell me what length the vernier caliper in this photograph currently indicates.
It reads 35.1 mm
